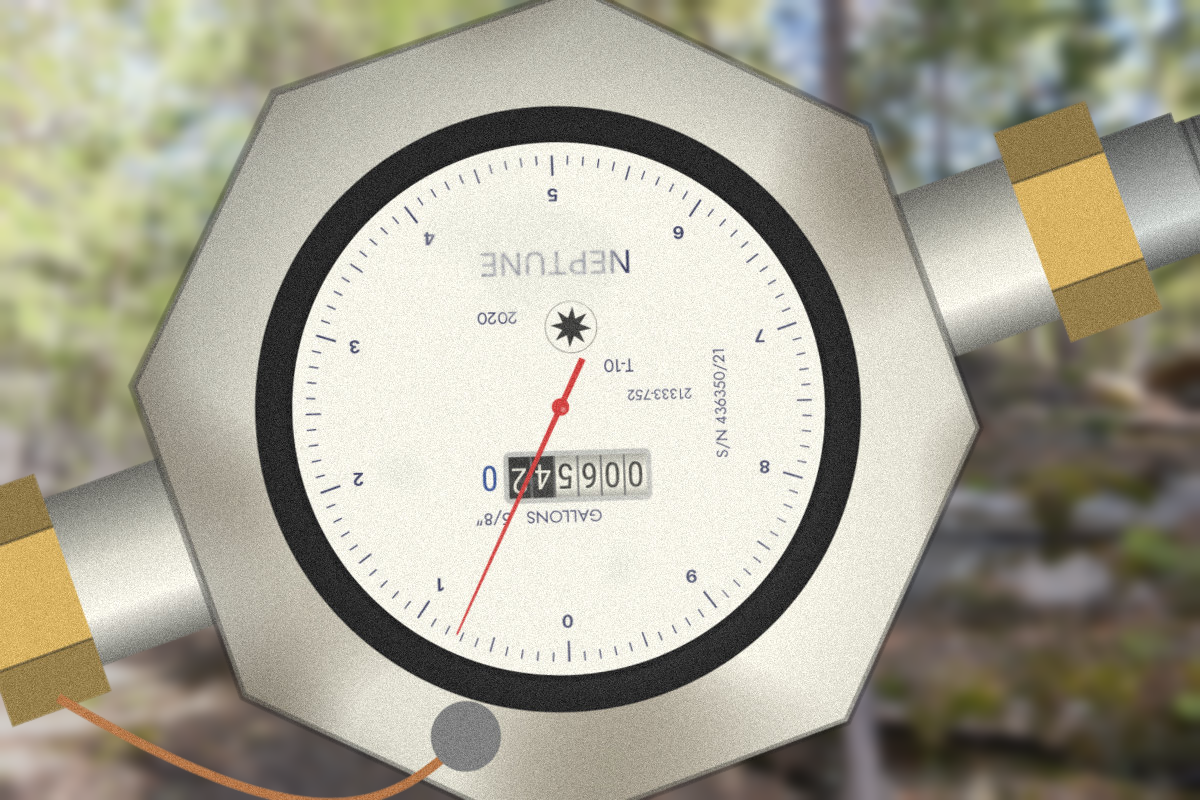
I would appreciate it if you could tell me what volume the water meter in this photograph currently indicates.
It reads 65420.7 gal
